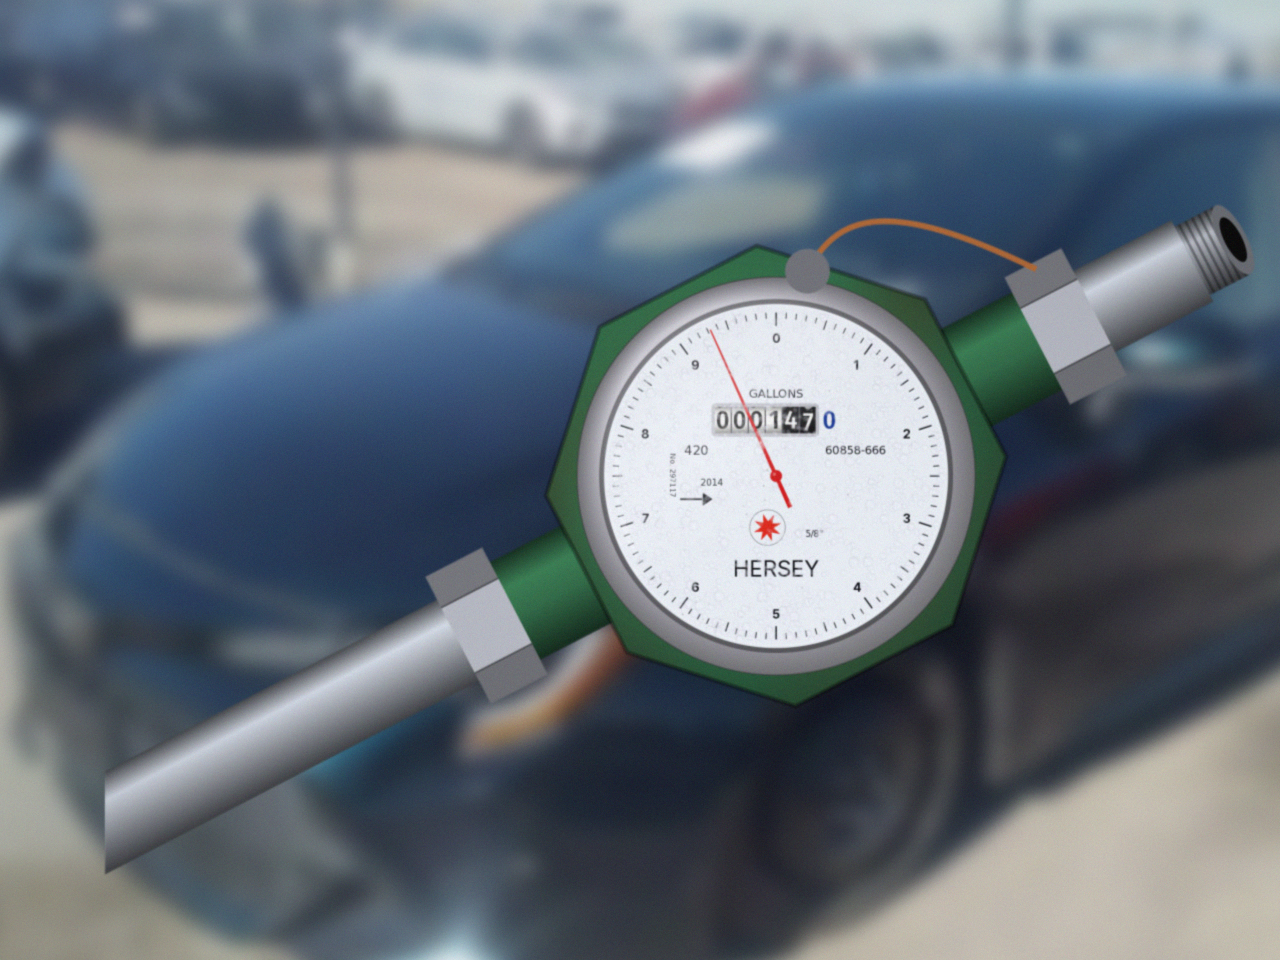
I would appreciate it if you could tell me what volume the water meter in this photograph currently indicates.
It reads 1469.3 gal
